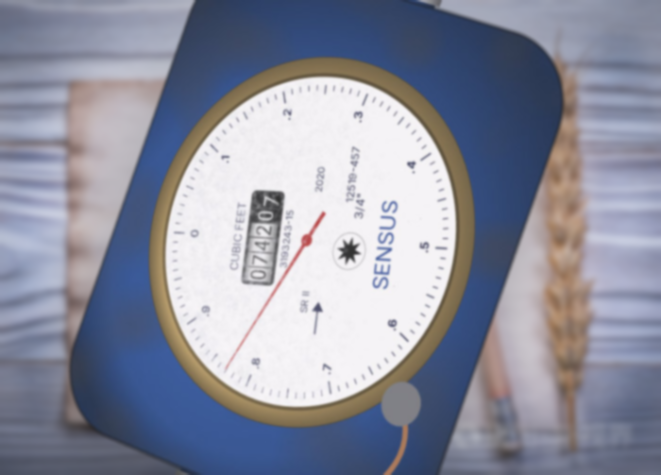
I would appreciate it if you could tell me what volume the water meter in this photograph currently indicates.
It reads 74206.83 ft³
